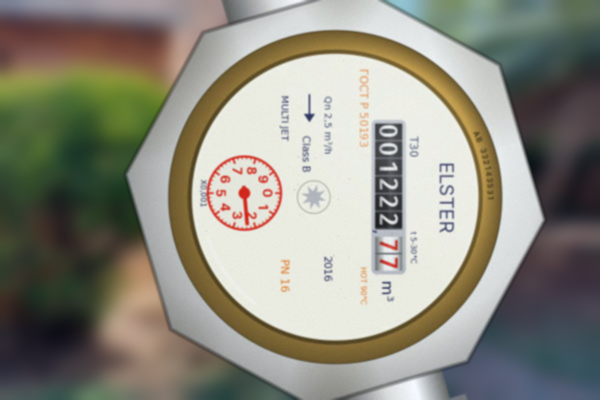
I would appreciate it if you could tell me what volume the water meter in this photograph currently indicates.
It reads 1222.772 m³
